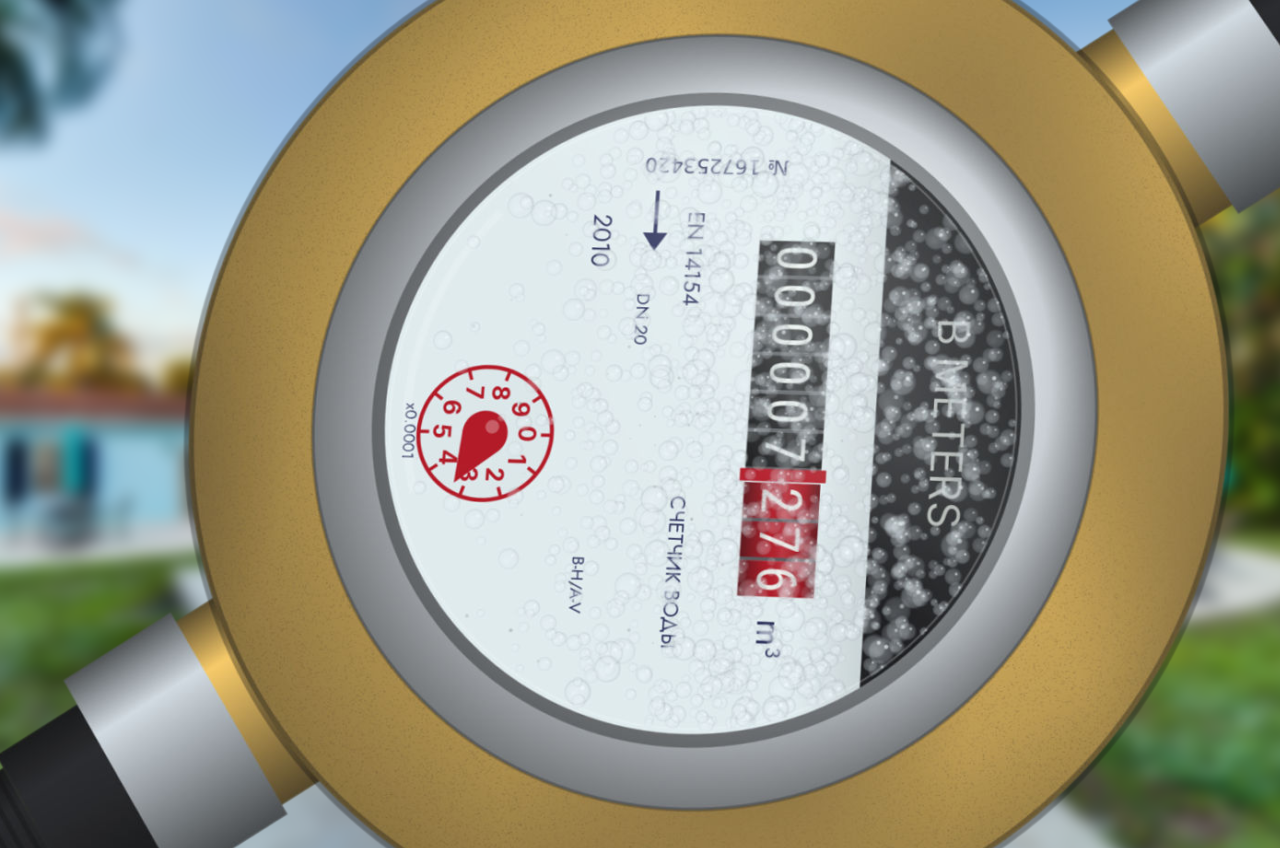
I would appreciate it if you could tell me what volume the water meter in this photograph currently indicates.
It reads 7.2763 m³
